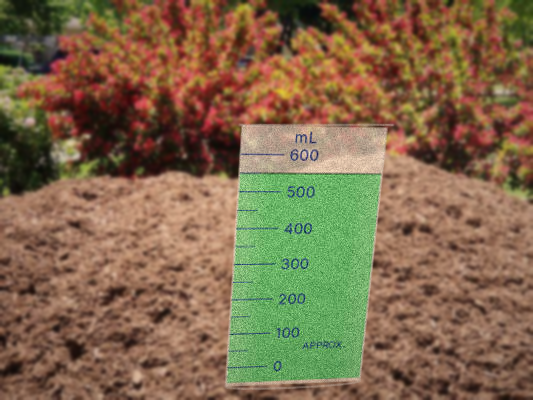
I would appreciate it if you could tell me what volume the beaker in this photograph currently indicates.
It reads 550 mL
